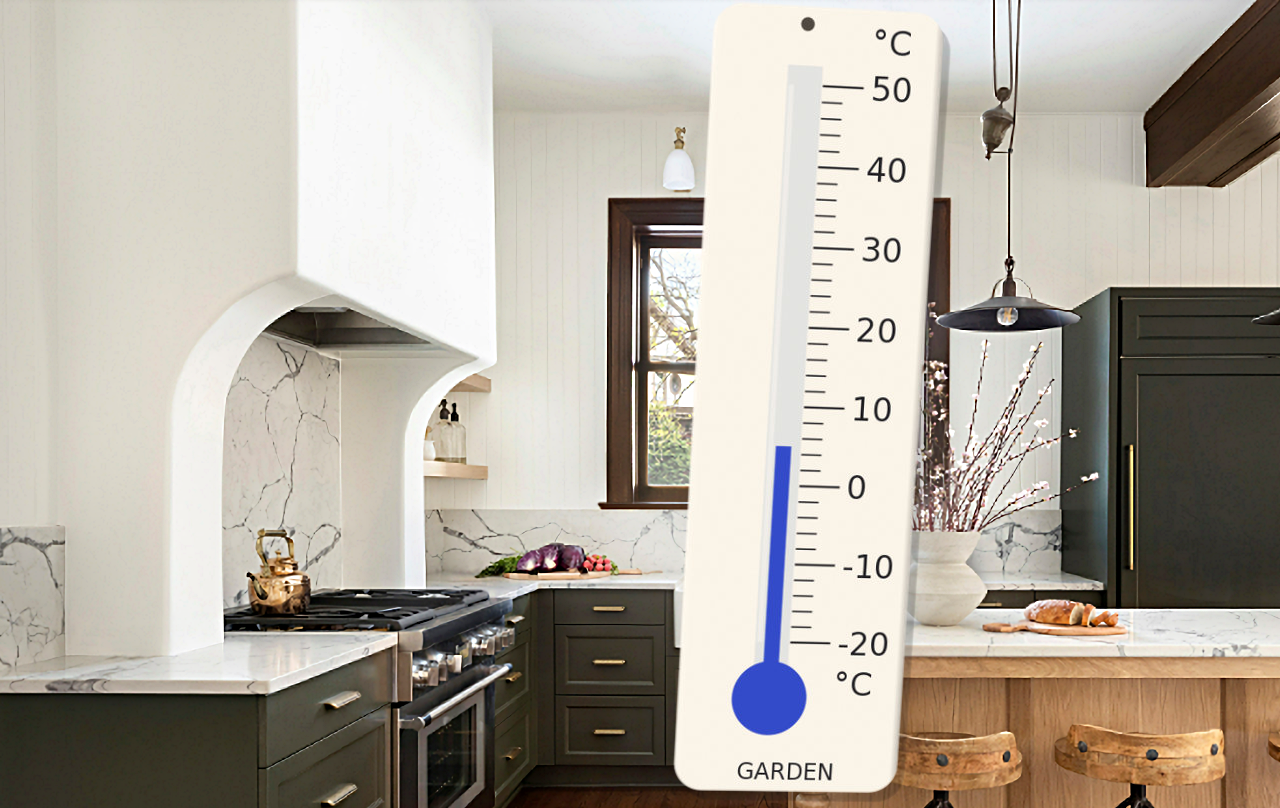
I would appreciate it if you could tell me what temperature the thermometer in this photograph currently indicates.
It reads 5 °C
